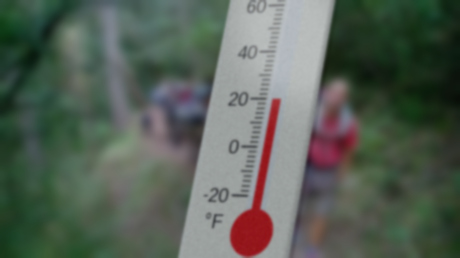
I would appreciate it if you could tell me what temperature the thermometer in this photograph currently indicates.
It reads 20 °F
